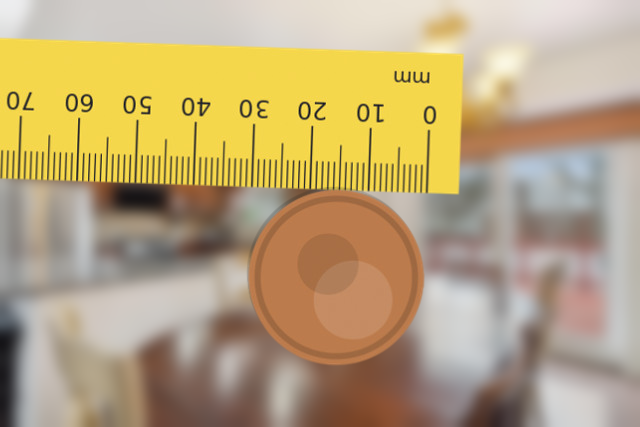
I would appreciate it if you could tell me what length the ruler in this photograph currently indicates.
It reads 30 mm
